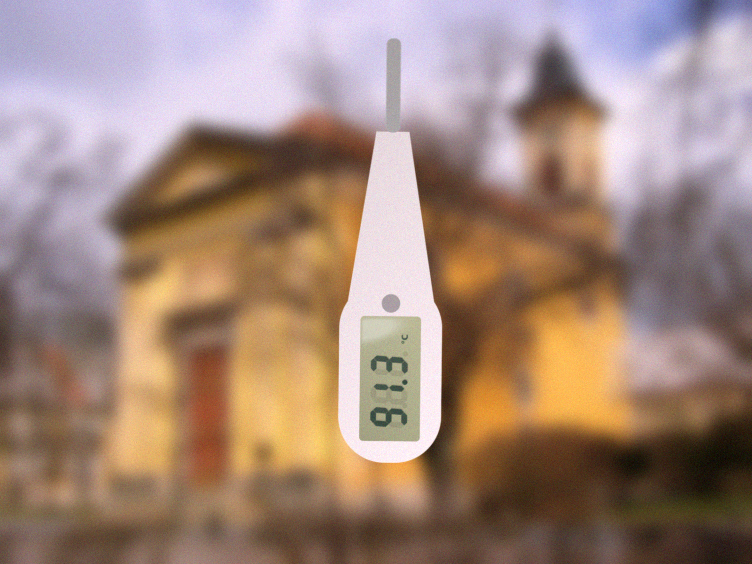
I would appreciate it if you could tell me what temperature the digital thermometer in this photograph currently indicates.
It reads 91.3 °C
